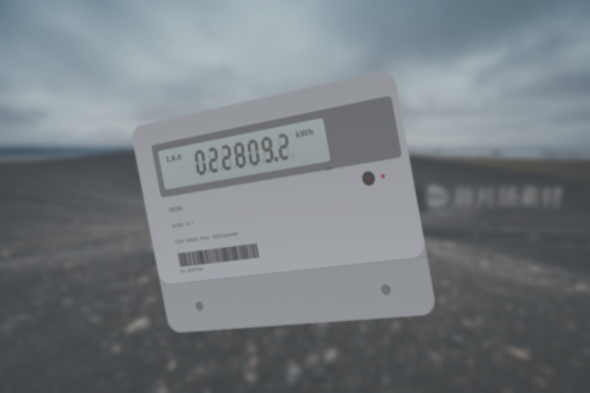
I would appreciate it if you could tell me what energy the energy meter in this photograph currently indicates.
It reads 22809.2 kWh
